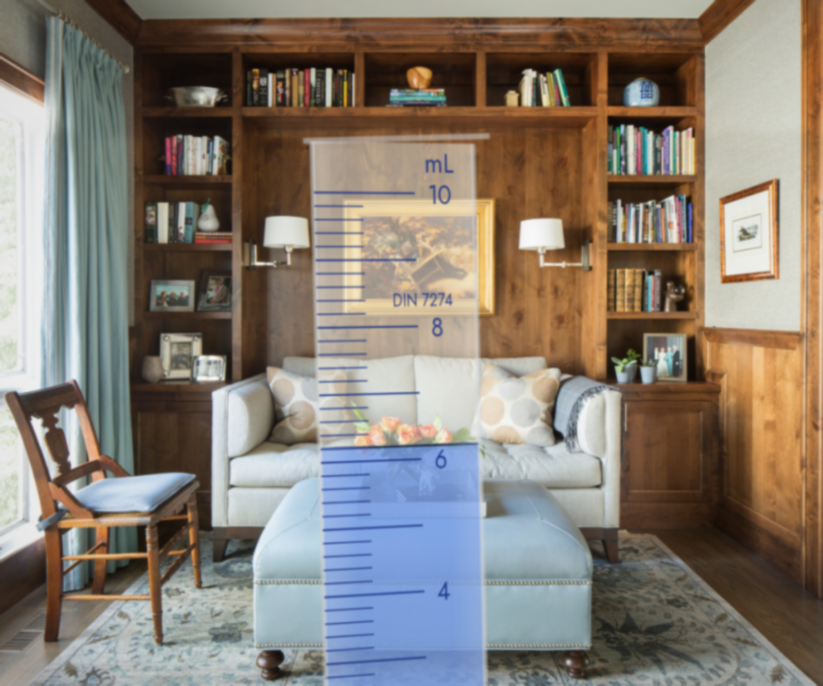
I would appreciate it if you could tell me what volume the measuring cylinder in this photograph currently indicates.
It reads 6.2 mL
